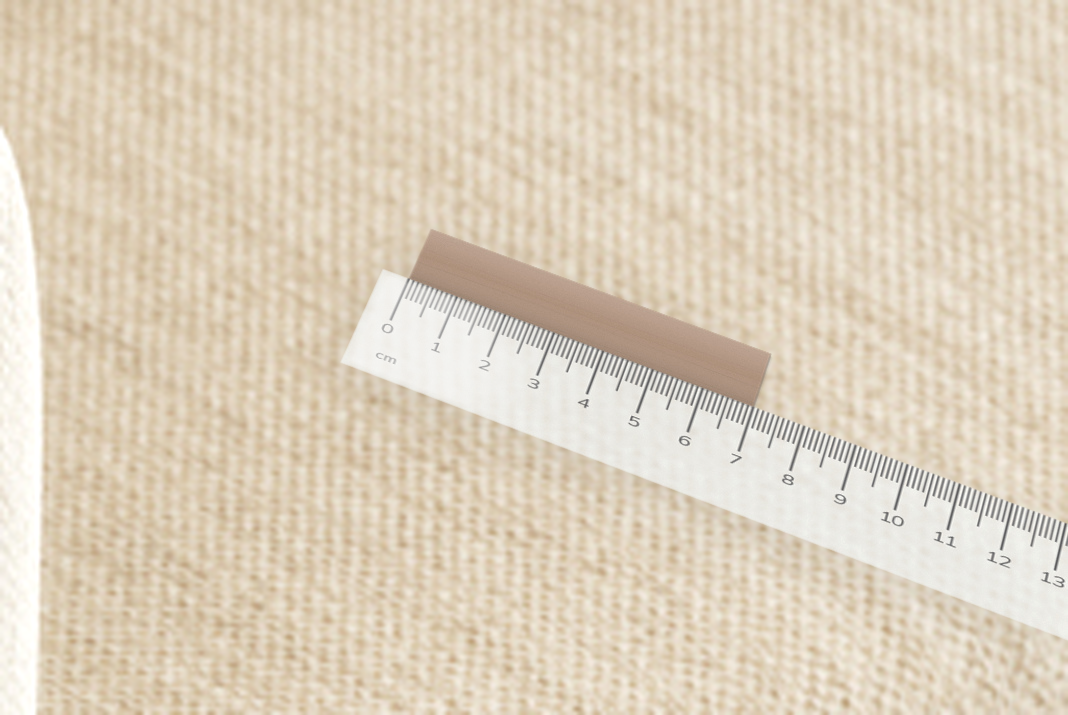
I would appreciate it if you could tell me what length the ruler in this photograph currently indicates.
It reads 7 cm
